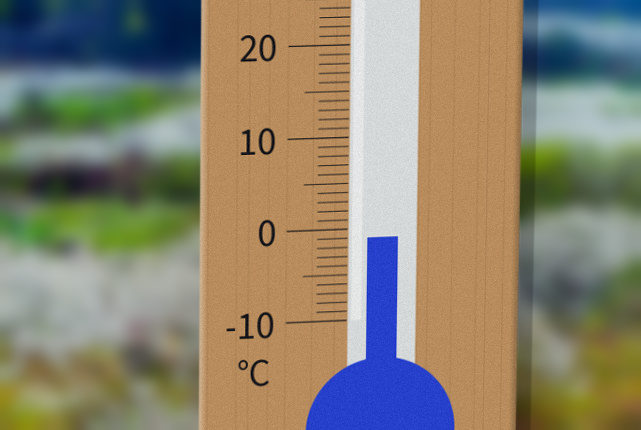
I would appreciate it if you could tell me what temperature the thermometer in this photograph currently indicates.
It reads -1 °C
